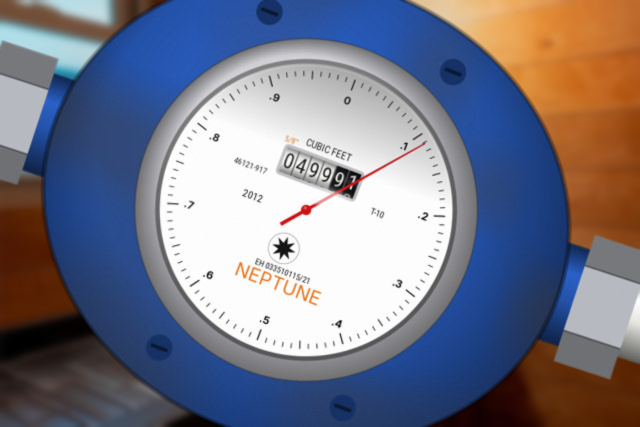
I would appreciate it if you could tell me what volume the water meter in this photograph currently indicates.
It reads 49991.11 ft³
